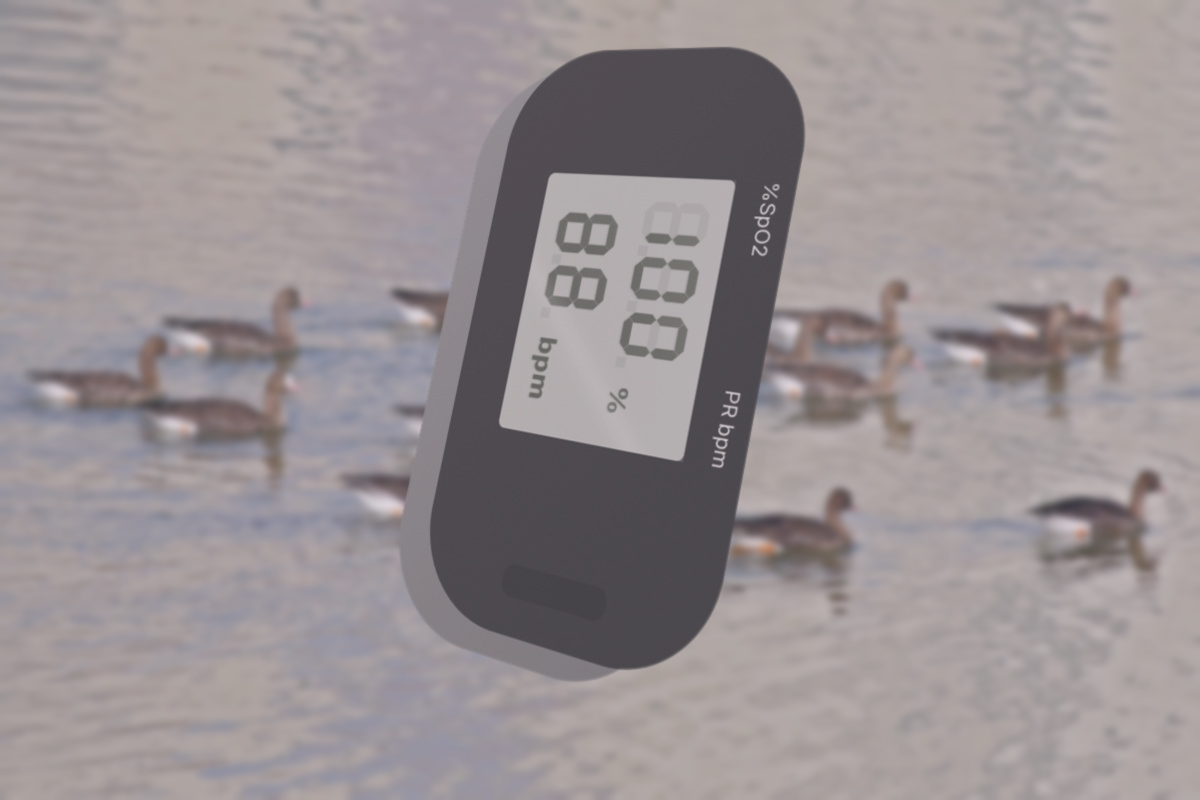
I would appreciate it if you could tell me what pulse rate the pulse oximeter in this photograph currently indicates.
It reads 88 bpm
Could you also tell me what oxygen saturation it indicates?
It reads 100 %
